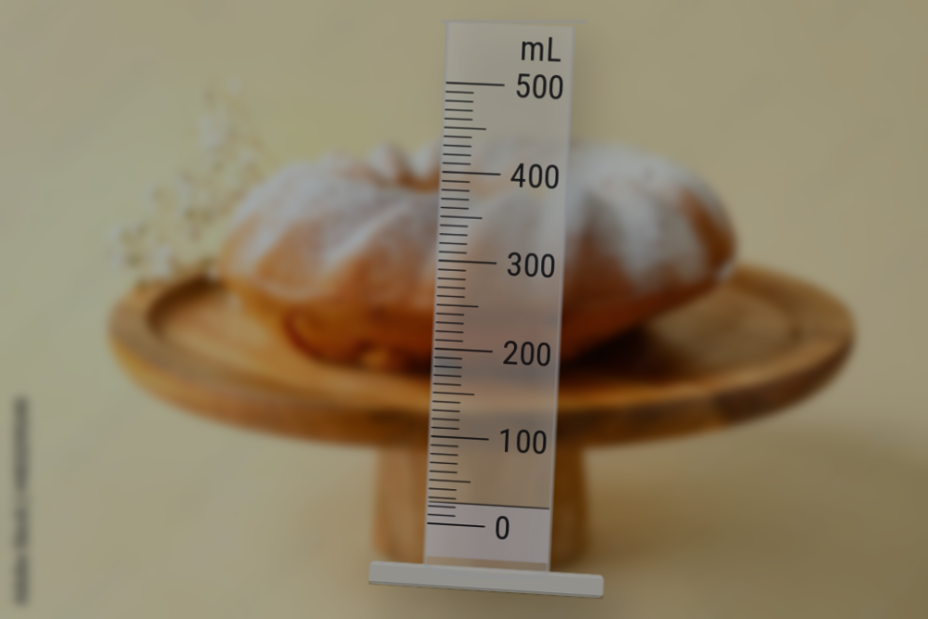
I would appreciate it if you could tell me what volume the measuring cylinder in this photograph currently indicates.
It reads 25 mL
